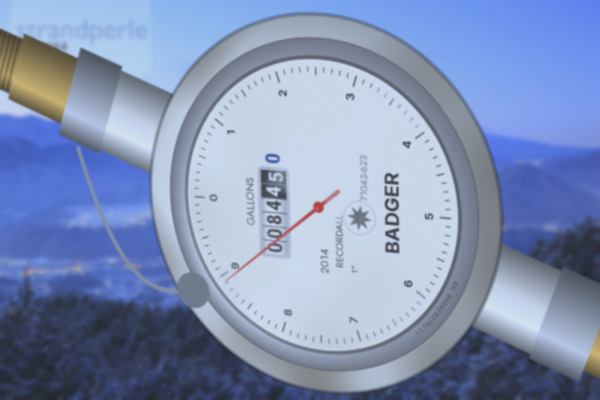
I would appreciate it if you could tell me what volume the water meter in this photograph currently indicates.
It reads 84448.9 gal
